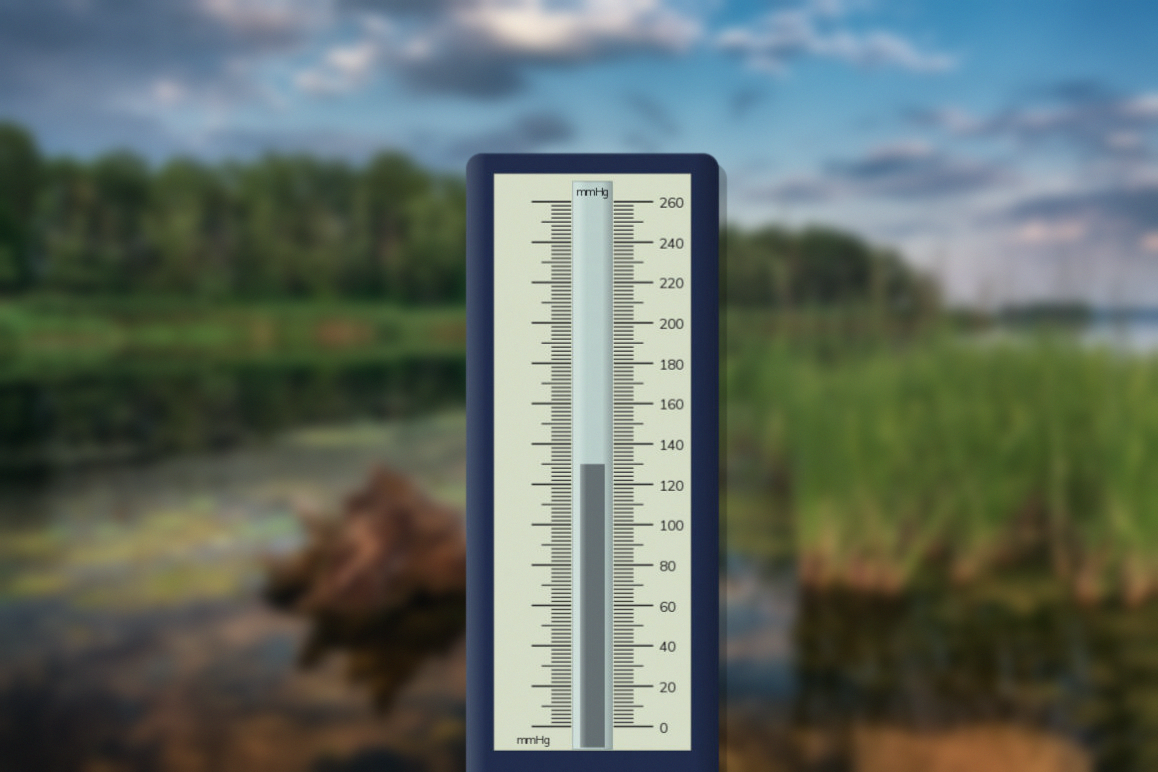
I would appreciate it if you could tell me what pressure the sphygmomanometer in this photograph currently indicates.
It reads 130 mmHg
